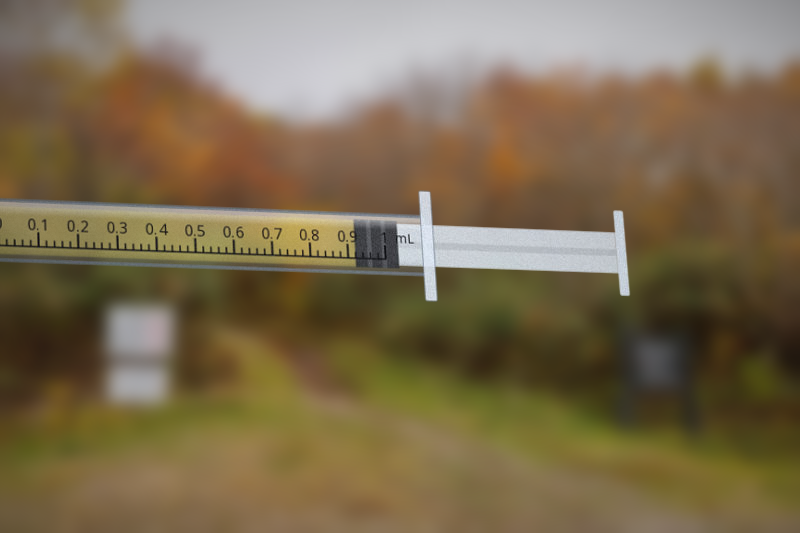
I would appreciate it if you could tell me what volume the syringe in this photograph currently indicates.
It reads 0.92 mL
